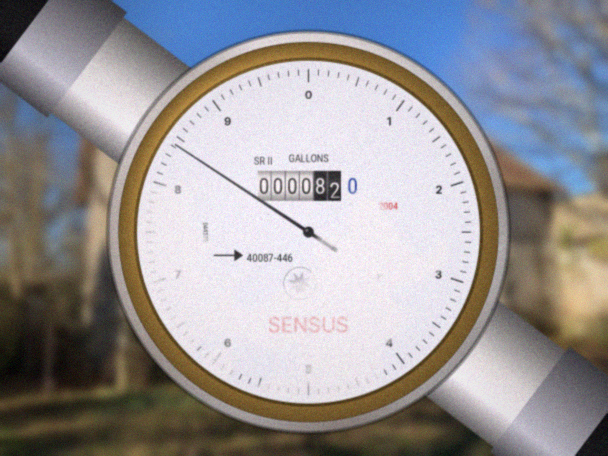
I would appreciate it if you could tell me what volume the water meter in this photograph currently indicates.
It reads 818.4 gal
